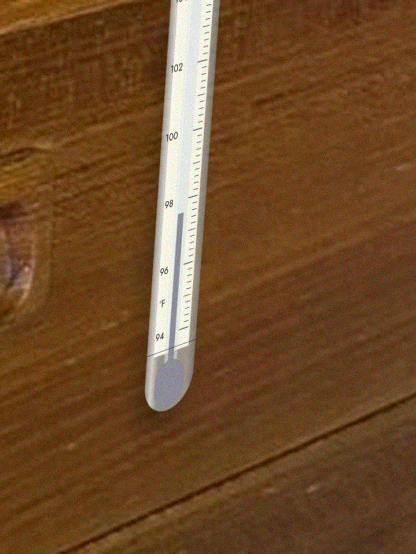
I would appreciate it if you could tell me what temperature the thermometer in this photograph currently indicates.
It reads 97.6 °F
